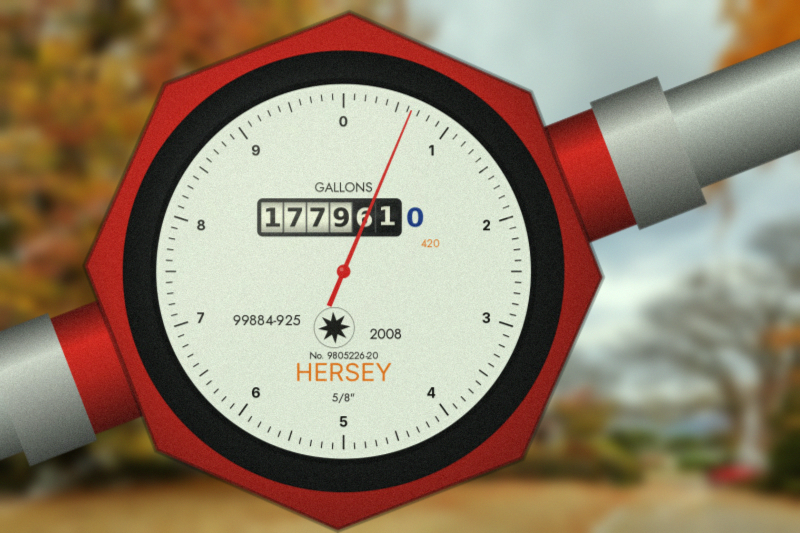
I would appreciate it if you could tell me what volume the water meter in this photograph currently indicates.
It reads 1779610.6 gal
